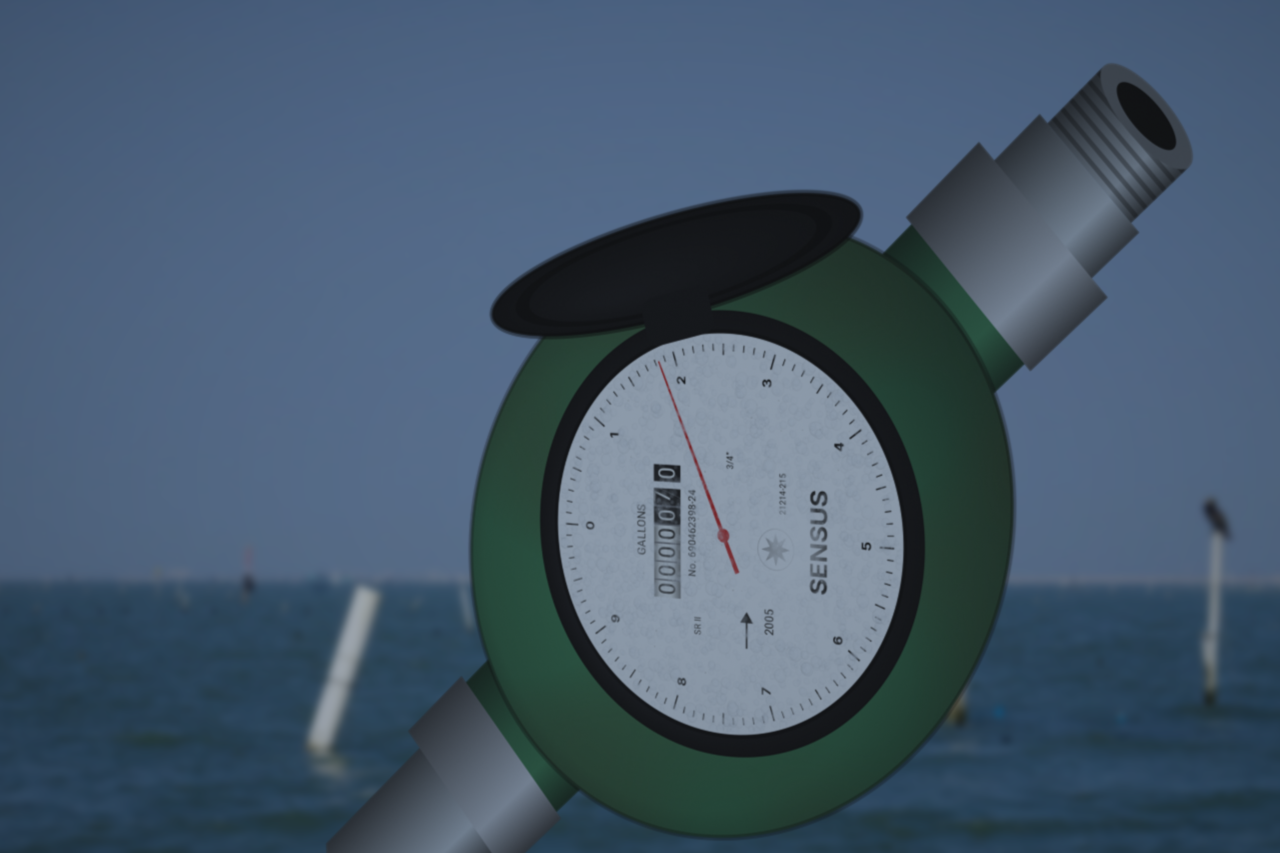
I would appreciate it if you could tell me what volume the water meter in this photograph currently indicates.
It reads 71.8 gal
